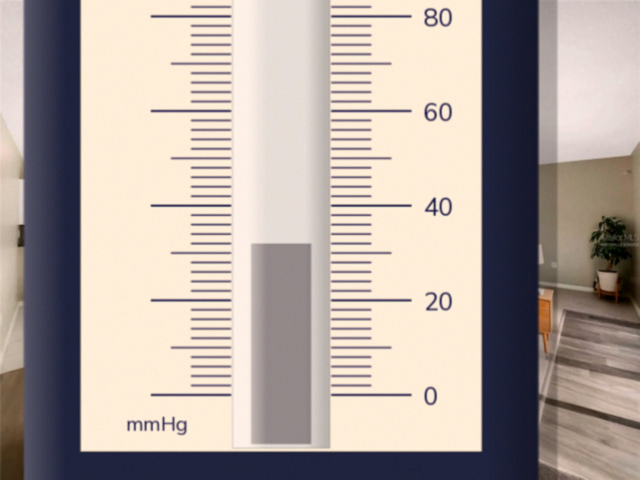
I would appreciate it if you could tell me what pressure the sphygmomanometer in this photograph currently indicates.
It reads 32 mmHg
